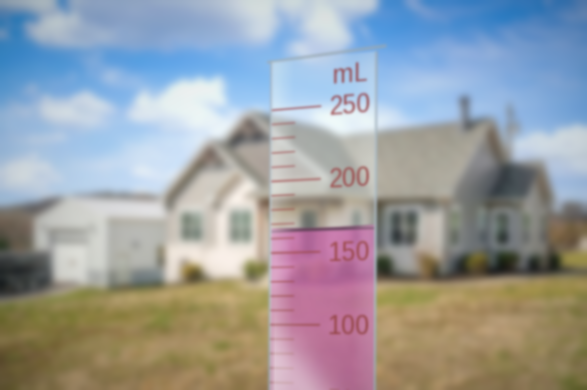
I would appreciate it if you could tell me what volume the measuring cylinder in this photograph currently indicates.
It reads 165 mL
